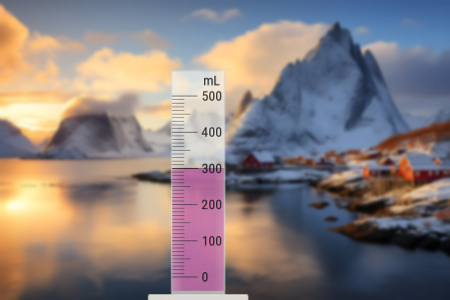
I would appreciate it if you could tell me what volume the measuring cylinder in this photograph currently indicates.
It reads 300 mL
